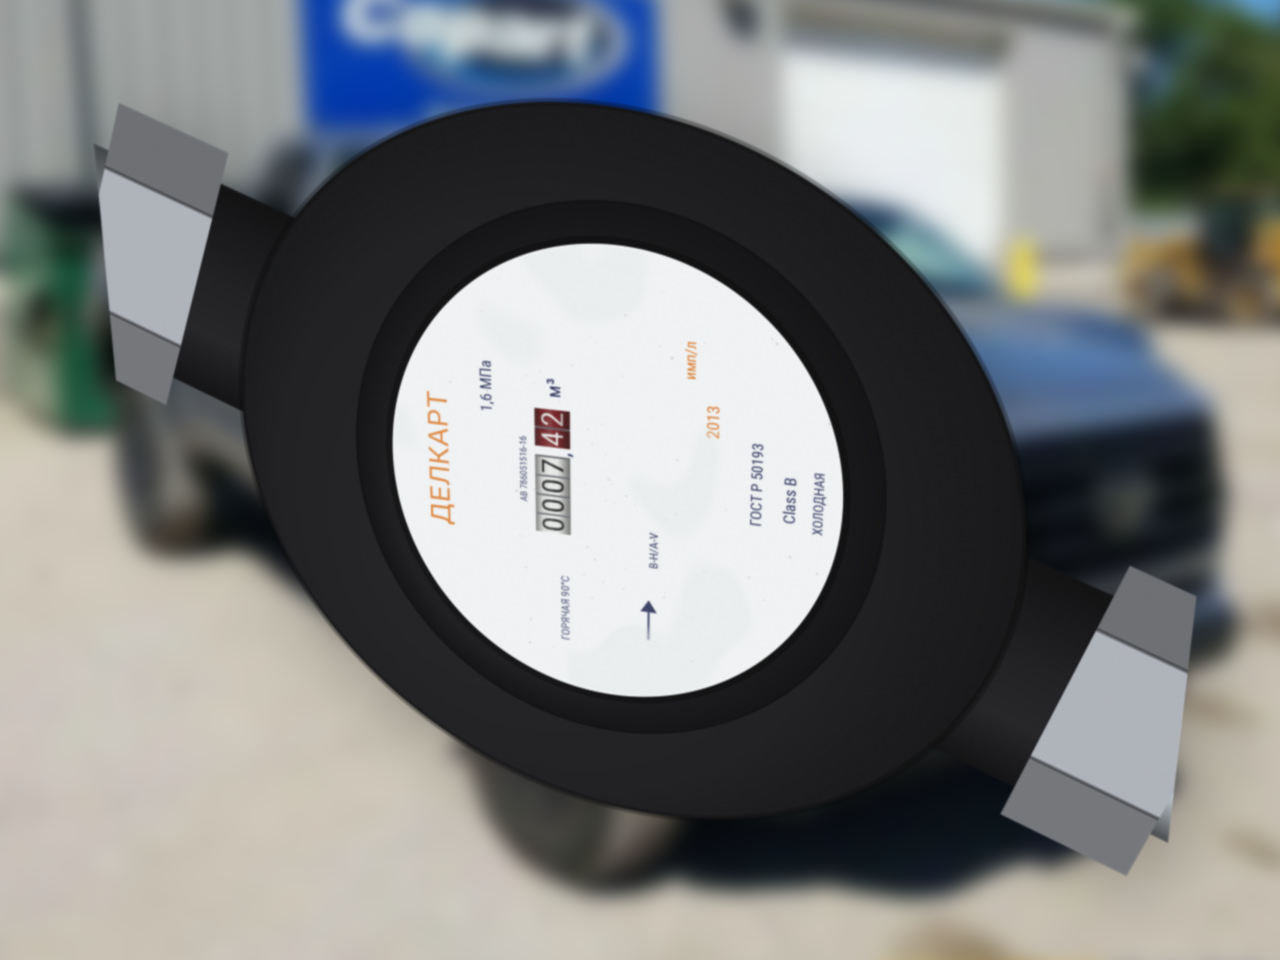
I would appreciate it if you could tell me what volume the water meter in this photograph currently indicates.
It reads 7.42 m³
